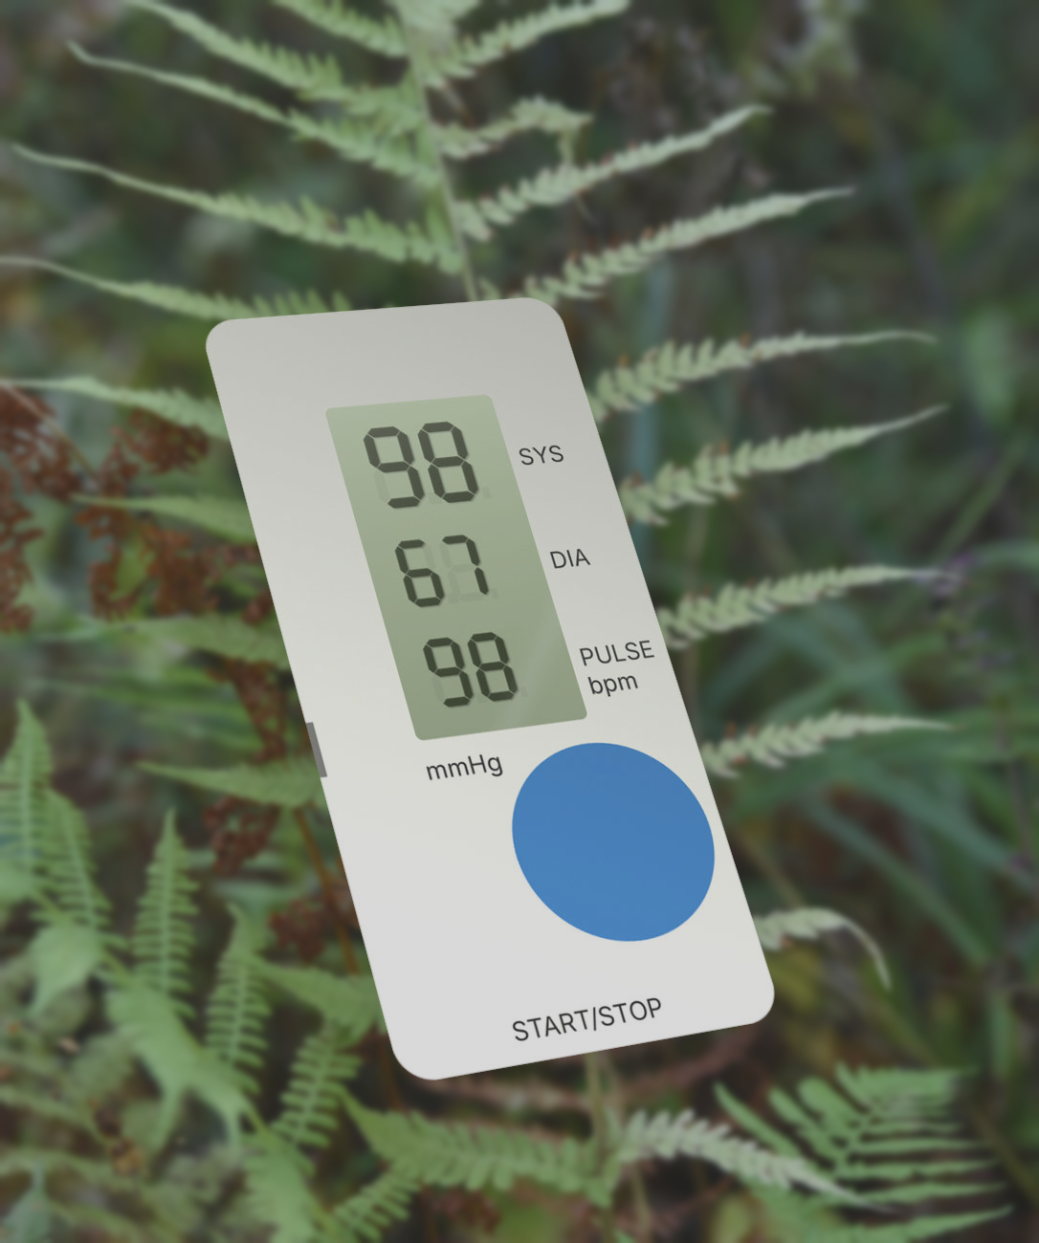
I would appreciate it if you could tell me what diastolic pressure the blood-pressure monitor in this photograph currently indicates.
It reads 67 mmHg
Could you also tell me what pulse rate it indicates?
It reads 98 bpm
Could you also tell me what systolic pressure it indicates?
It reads 98 mmHg
